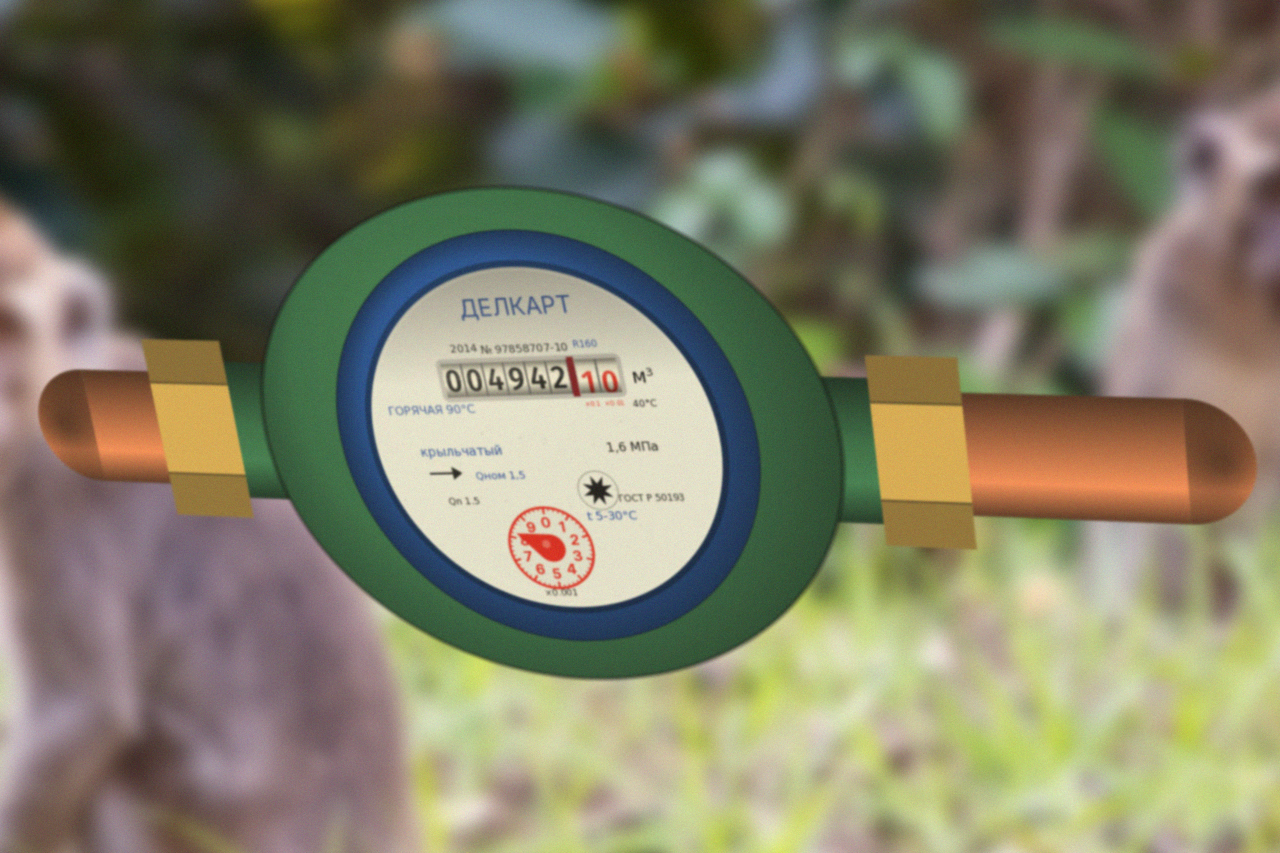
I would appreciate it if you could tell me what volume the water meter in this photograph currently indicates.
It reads 4942.098 m³
